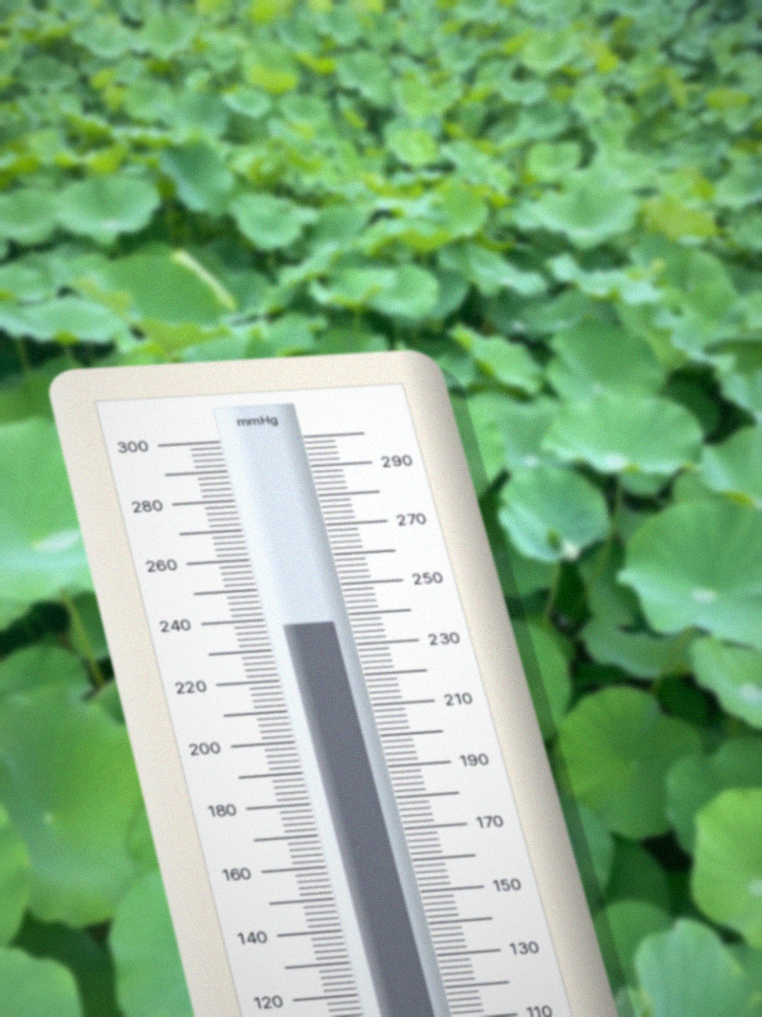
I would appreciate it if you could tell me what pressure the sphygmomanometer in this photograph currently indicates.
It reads 238 mmHg
